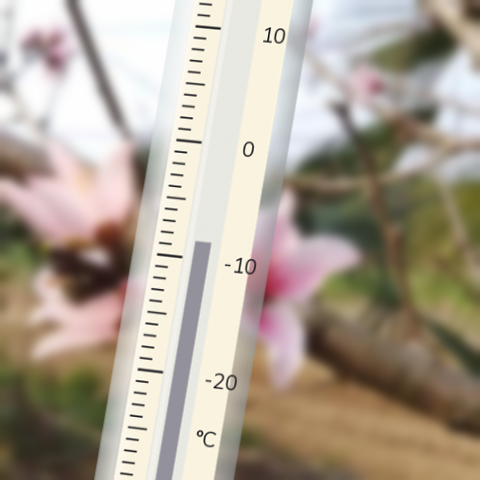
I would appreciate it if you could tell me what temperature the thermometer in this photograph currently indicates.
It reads -8.5 °C
